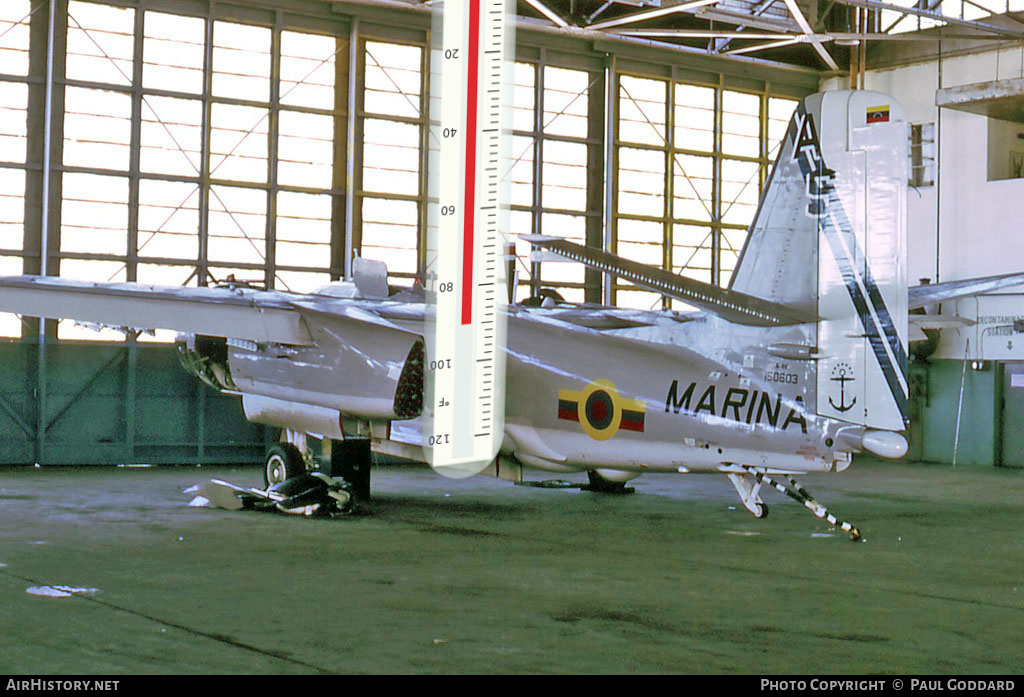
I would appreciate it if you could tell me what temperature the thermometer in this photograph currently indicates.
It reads 90 °F
